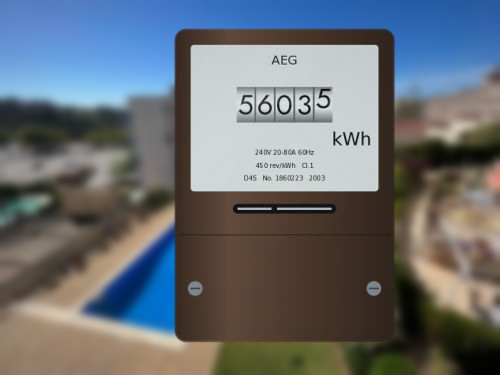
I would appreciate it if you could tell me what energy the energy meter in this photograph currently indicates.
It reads 56035 kWh
